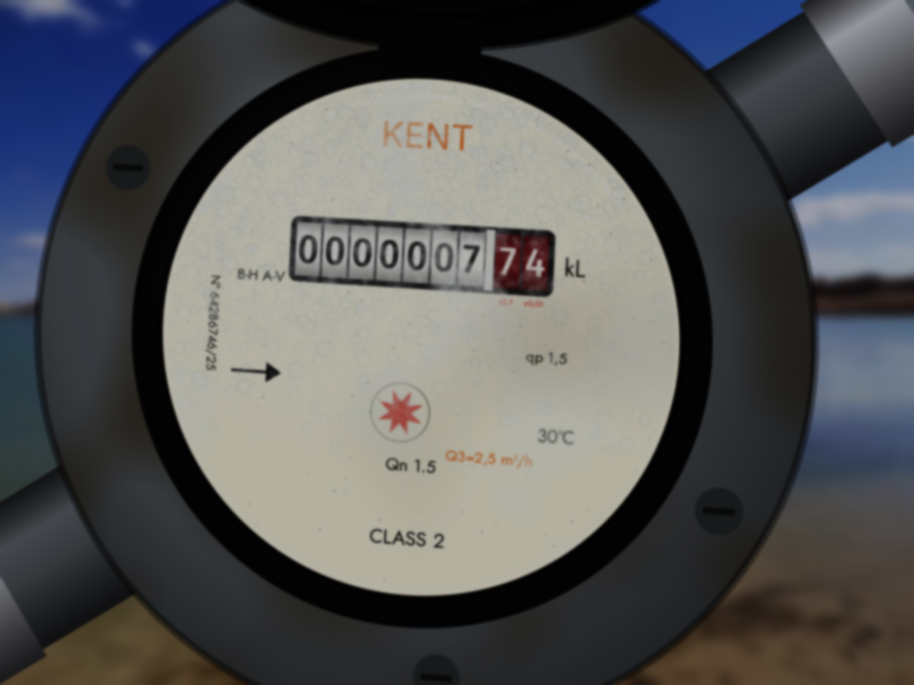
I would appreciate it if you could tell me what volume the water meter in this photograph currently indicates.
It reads 7.74 kL
